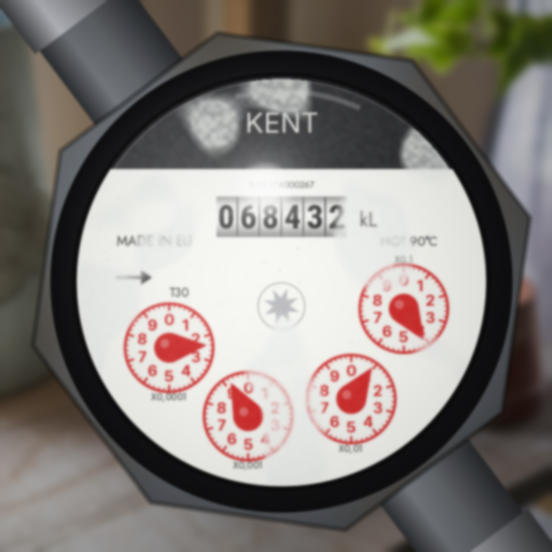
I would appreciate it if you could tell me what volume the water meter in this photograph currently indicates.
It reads 68432.4092 kL
